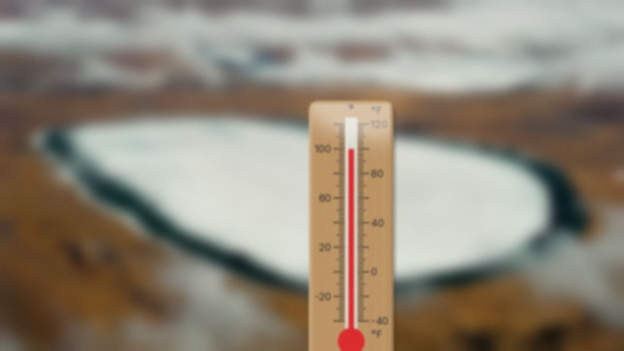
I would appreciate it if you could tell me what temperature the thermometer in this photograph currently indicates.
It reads 100 °F
